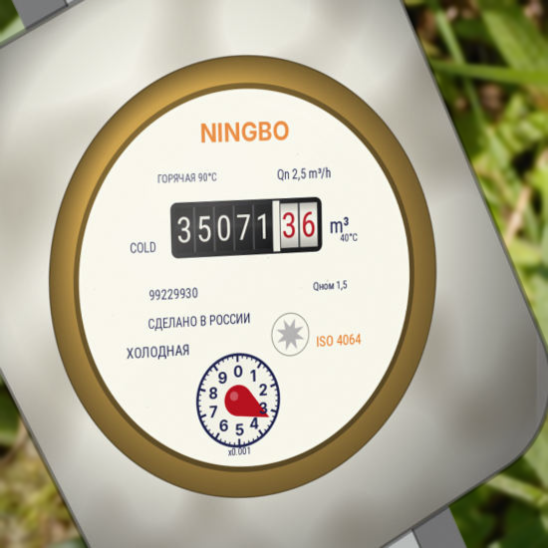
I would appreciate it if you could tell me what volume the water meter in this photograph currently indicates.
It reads 35071.363 m³
